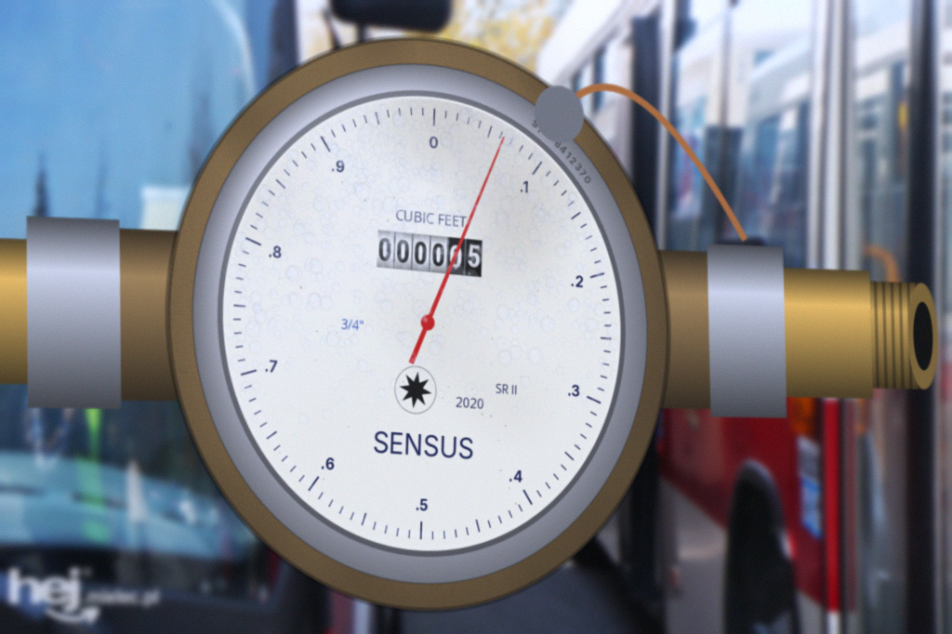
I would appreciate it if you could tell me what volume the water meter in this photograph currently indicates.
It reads 5.06 ft³
